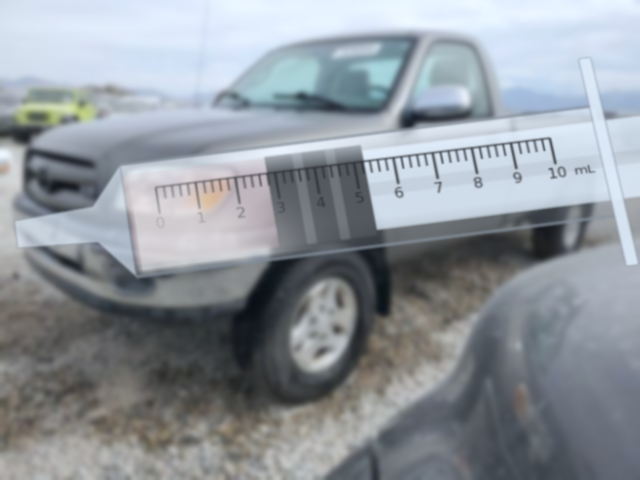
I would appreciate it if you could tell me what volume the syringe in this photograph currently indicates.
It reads 2.8 mL
